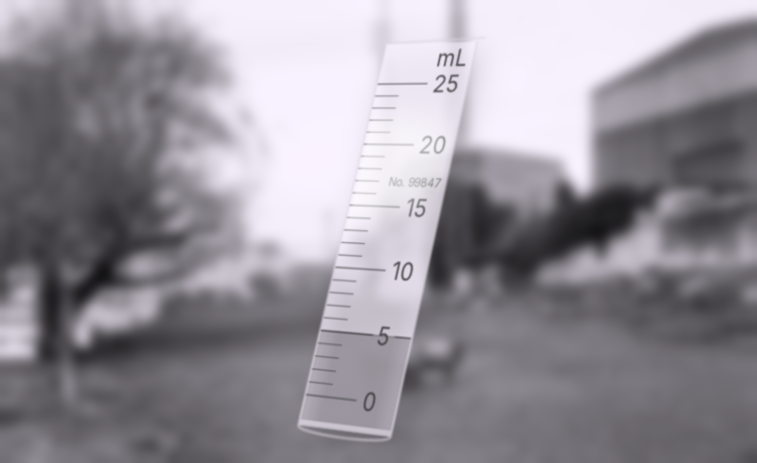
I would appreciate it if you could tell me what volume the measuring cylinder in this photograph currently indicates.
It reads 5 mL
